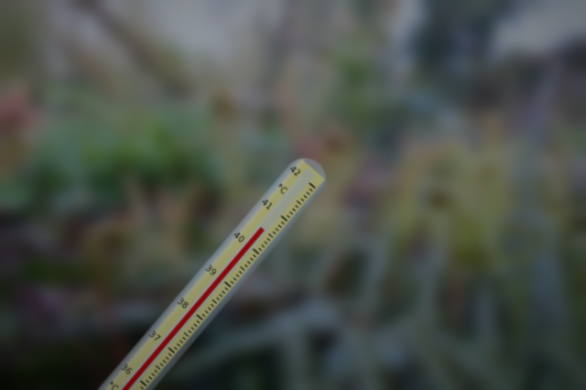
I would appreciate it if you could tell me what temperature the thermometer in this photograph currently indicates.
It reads 40.5 °C
